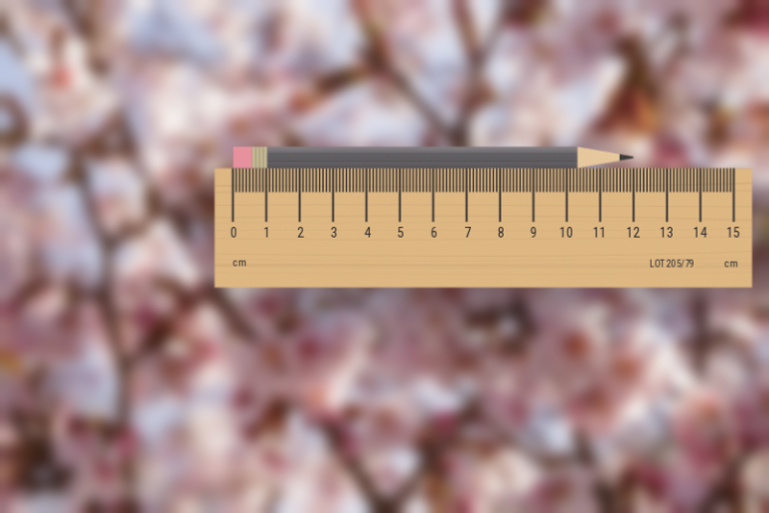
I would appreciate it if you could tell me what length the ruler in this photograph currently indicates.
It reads 12 cm
